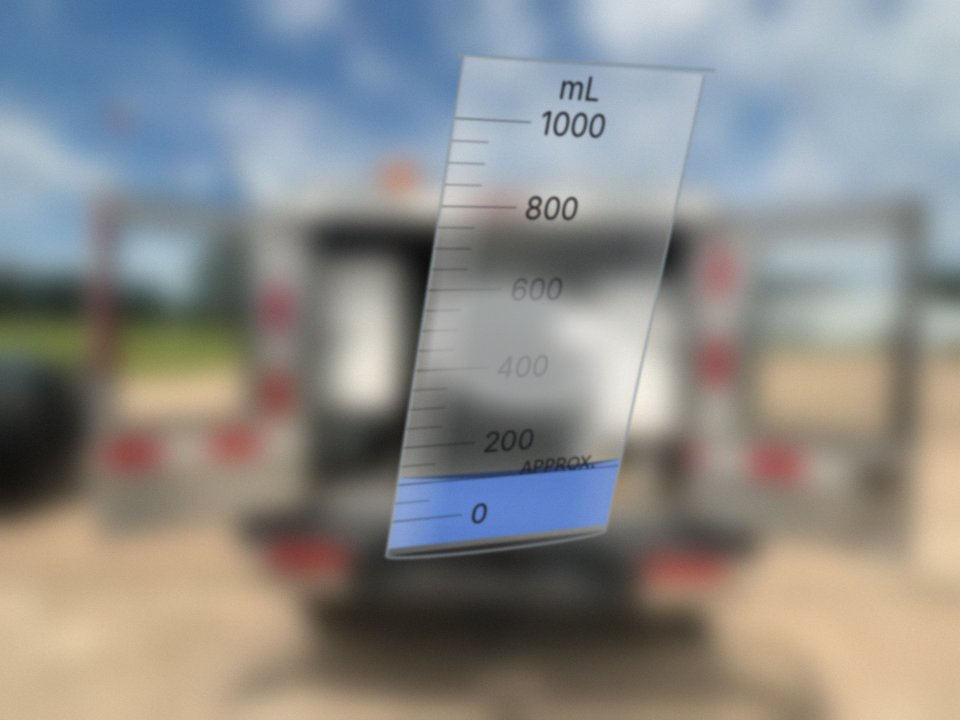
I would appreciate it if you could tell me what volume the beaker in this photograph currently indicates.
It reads 100 mL
